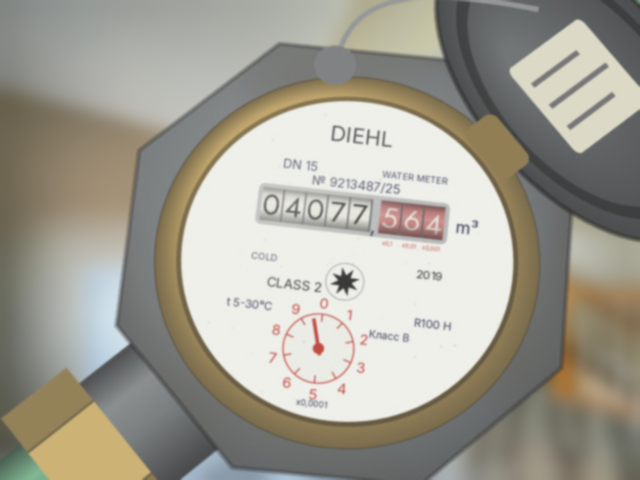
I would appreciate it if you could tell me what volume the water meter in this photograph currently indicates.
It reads 4077.5639 m³
